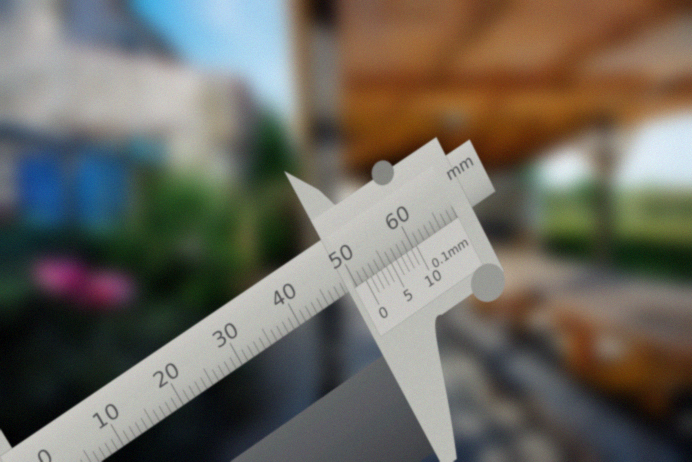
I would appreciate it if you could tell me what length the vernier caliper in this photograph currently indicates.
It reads 51.6 mm
